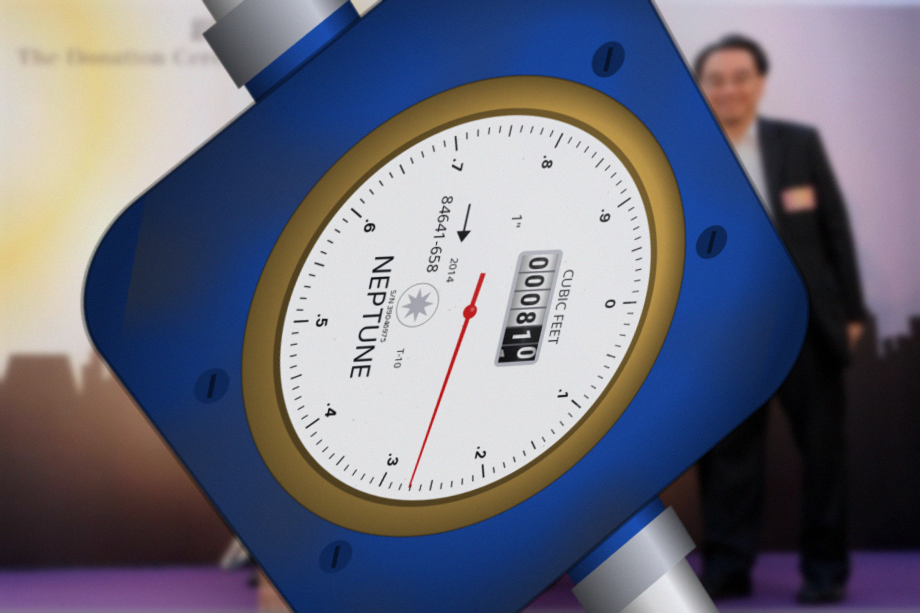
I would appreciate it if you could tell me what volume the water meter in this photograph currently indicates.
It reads 810.27 ft³
